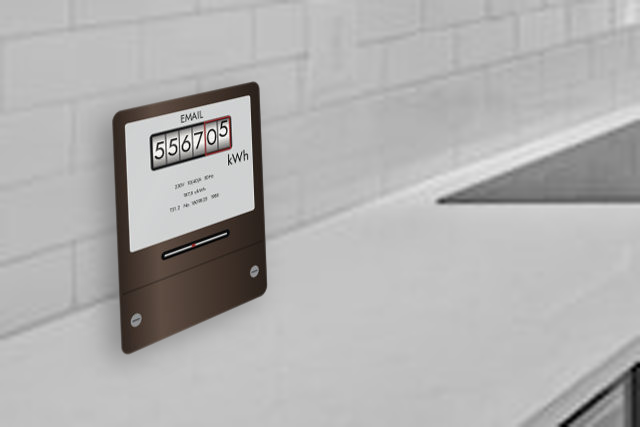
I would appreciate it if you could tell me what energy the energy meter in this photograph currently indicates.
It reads 5567.05 kWh
